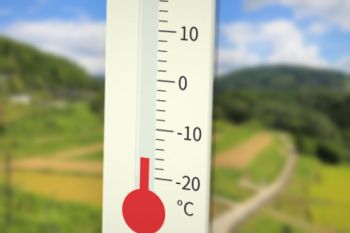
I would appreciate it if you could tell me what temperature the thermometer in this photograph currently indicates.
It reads -16 °C
